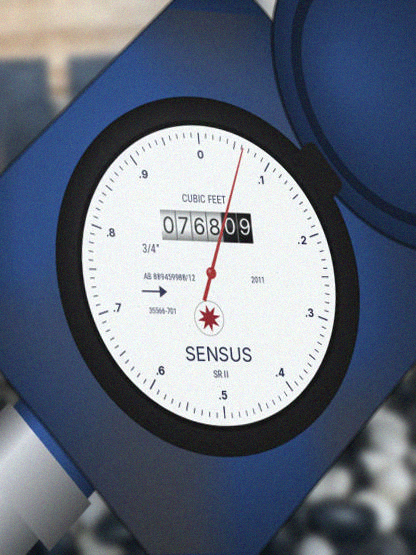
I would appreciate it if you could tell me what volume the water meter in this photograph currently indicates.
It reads 76809.06 ft³
